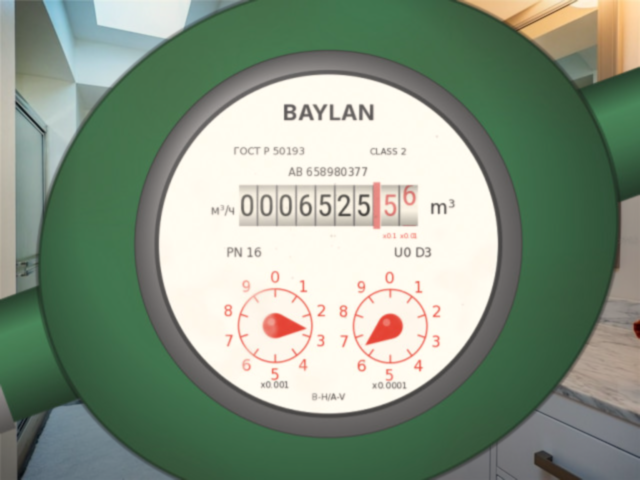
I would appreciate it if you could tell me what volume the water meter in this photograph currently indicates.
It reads 6525.5626 m³
